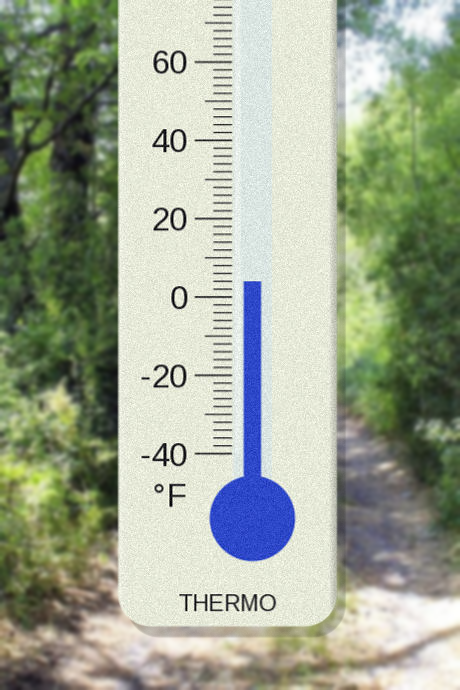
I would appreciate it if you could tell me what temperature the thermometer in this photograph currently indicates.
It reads 4 °F
